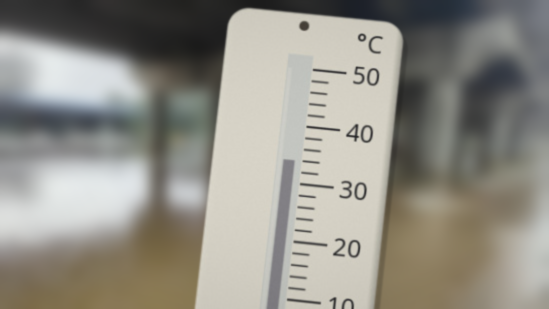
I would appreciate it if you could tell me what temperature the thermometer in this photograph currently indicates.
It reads 34 °C
